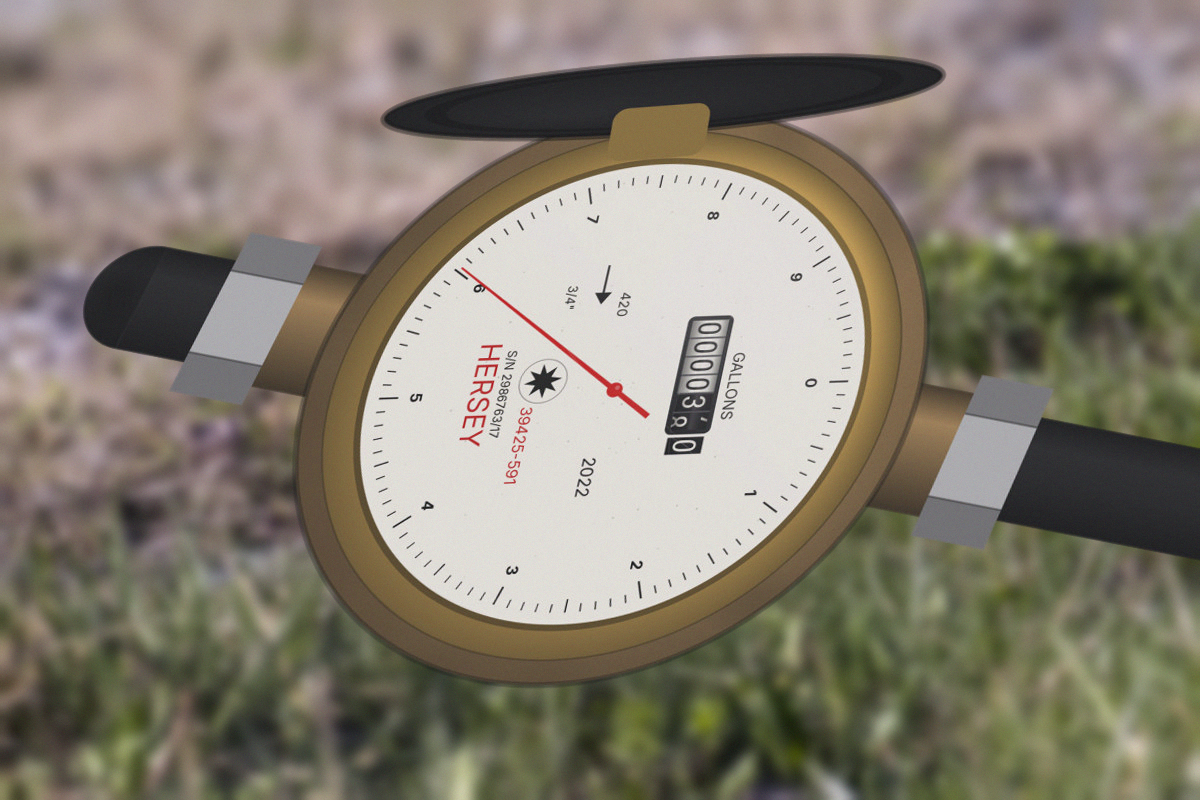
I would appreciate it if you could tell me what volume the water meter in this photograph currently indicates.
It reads 376.0 gal
